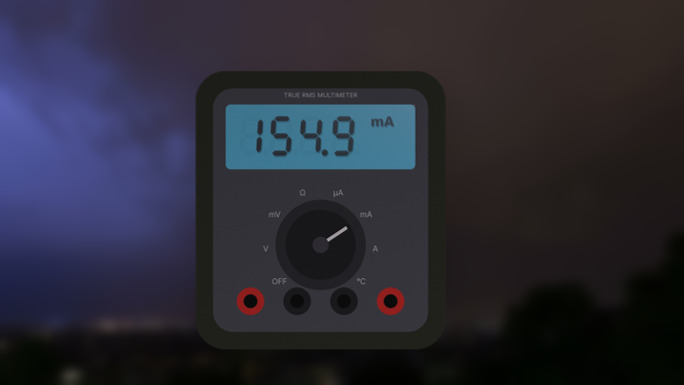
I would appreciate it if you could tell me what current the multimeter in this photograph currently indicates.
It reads 154.9 mA
